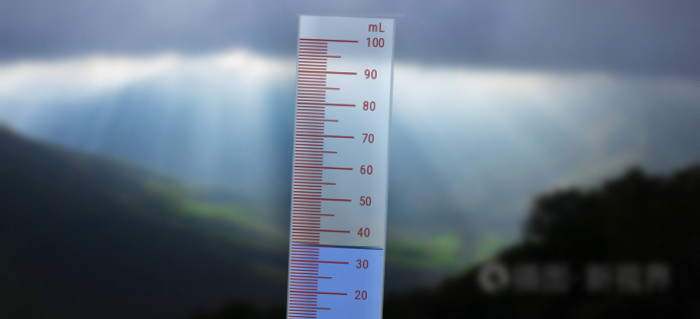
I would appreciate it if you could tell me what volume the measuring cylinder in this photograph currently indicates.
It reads 35 mL
